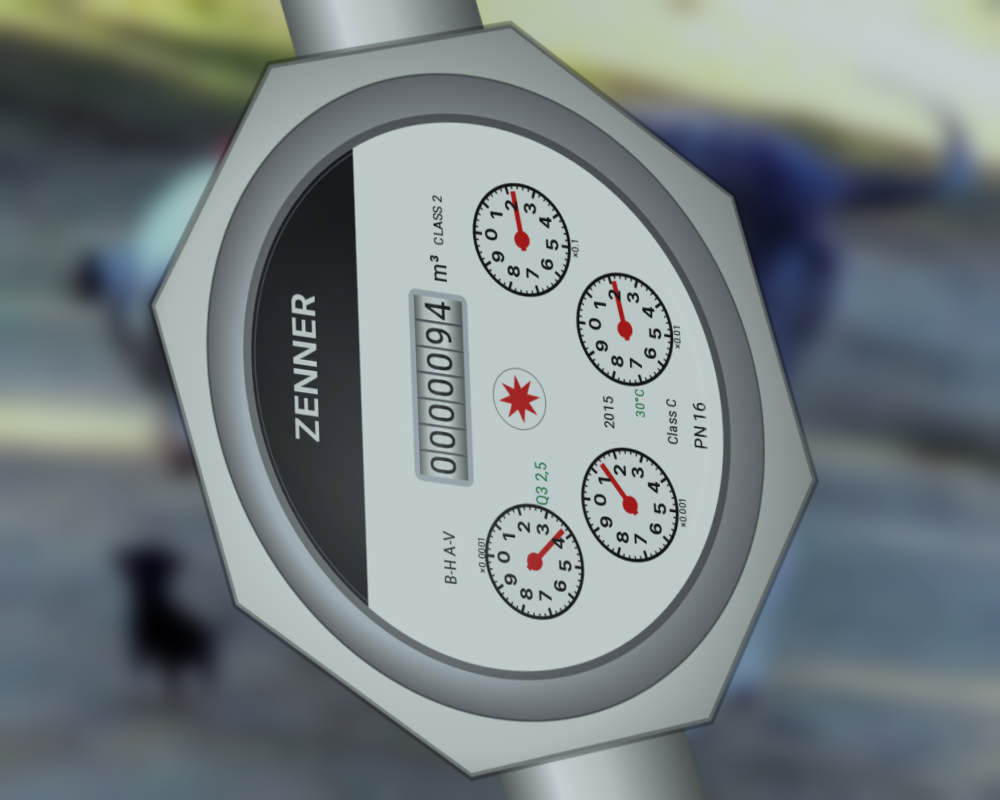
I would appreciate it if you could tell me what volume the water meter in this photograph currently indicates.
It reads 94.2213 m³
